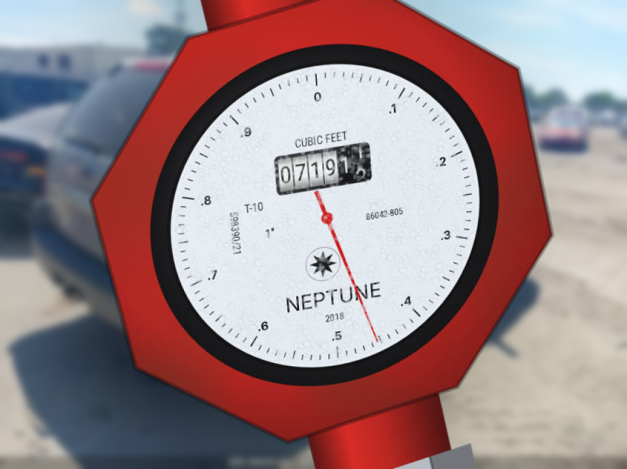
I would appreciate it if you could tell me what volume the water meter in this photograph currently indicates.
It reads 71911.45 ft³
